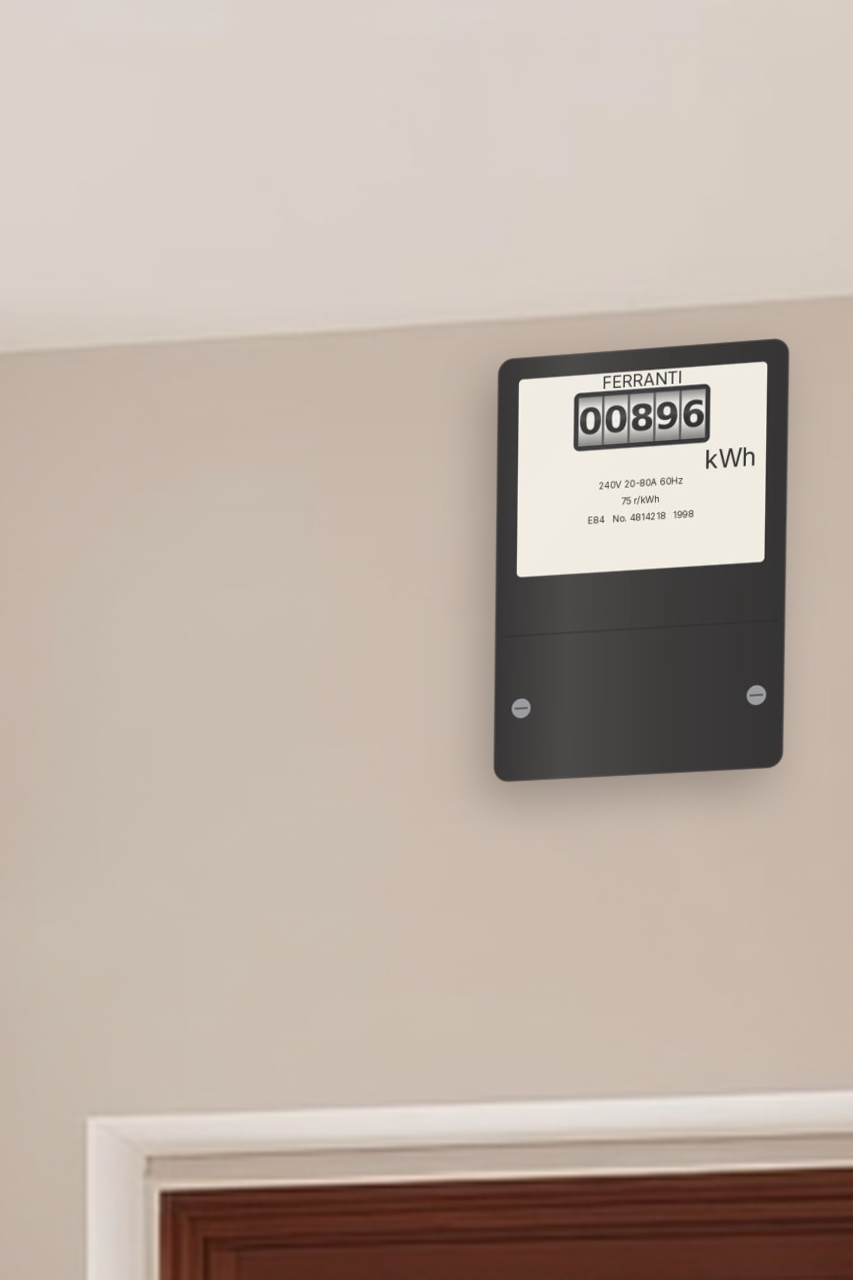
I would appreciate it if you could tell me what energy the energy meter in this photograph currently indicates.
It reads 896 kWh
